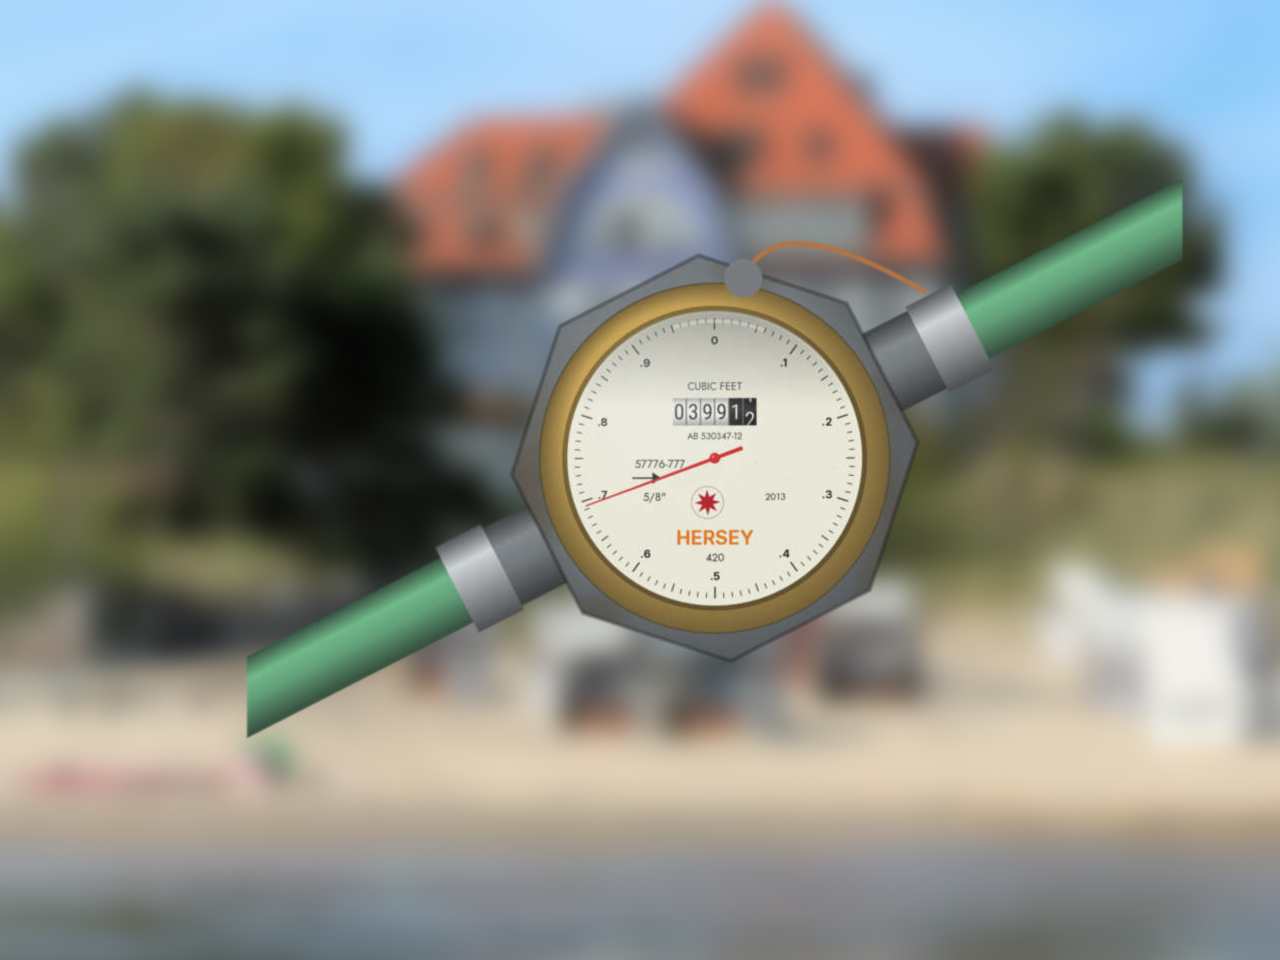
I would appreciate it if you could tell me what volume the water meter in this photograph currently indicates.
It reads 39911.69 ft³
